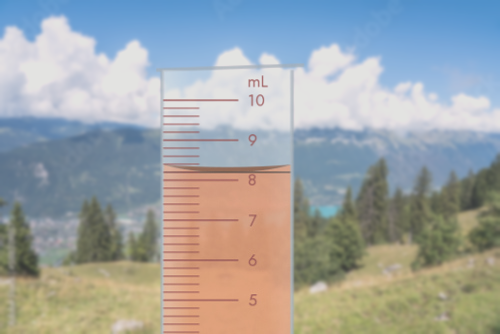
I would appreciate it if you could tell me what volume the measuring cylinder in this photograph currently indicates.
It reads 8.2 mL
